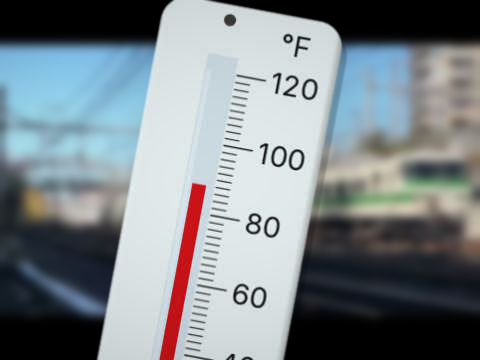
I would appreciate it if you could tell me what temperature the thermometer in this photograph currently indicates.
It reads 88 °F
